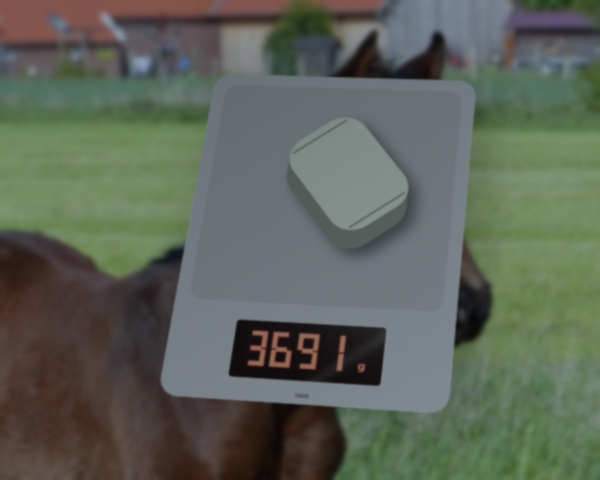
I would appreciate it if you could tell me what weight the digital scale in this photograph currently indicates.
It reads 3691 g
